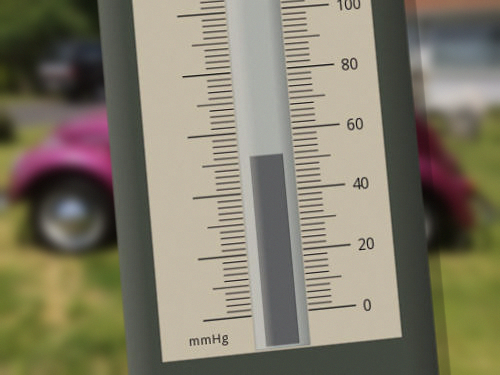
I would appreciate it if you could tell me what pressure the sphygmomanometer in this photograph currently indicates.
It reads 52 mmHg
